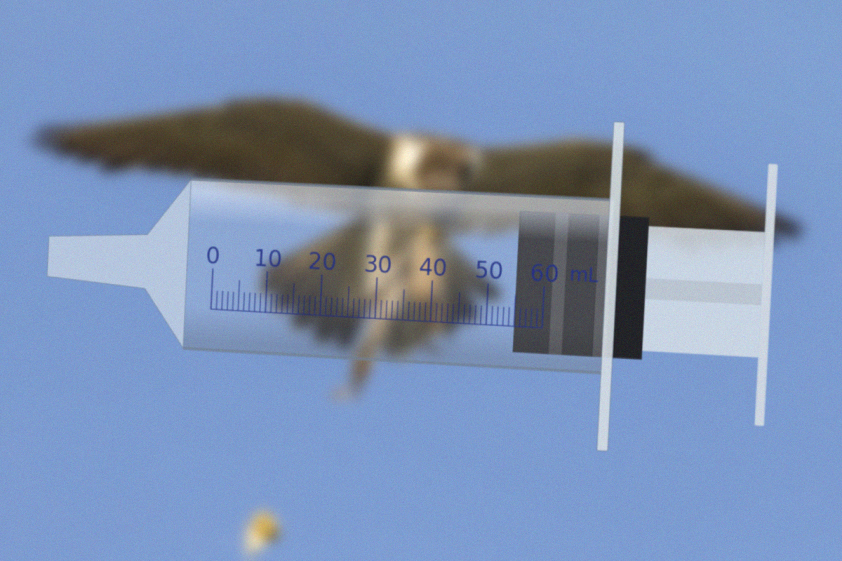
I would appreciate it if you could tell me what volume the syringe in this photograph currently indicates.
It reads 55 mL
